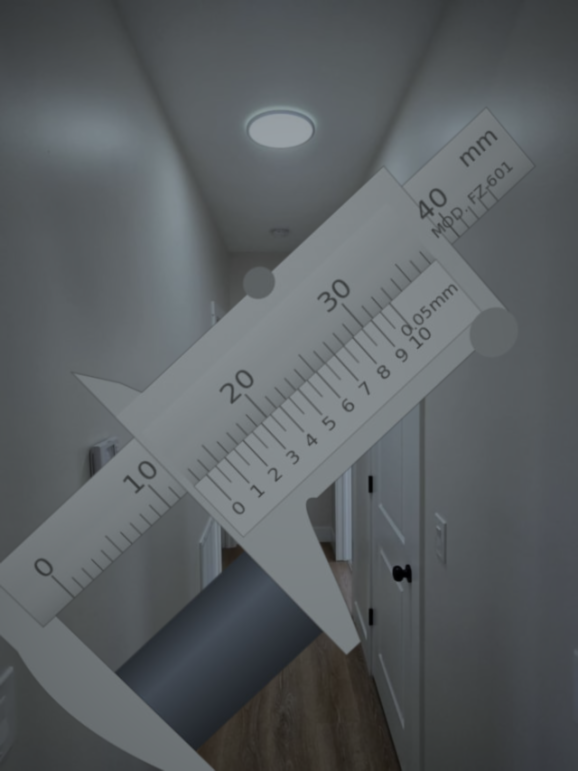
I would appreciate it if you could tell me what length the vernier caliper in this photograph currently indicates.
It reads 13.7 mm
